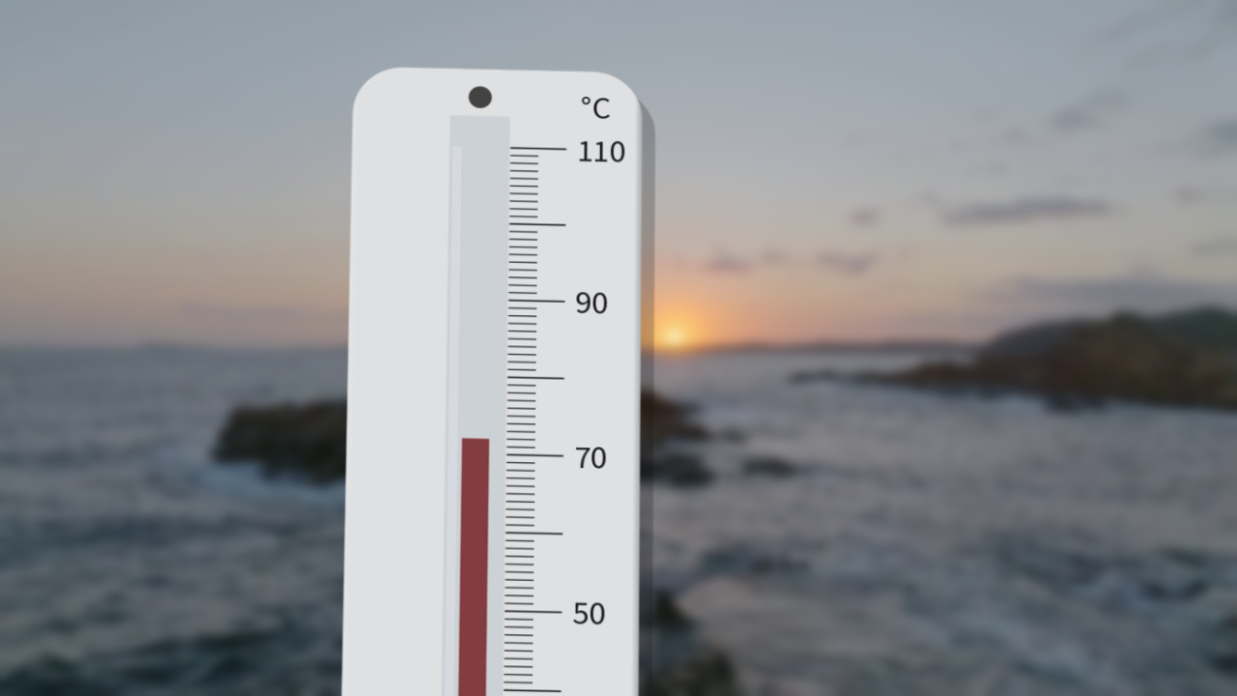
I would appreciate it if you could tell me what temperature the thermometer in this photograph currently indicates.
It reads 72 °C
